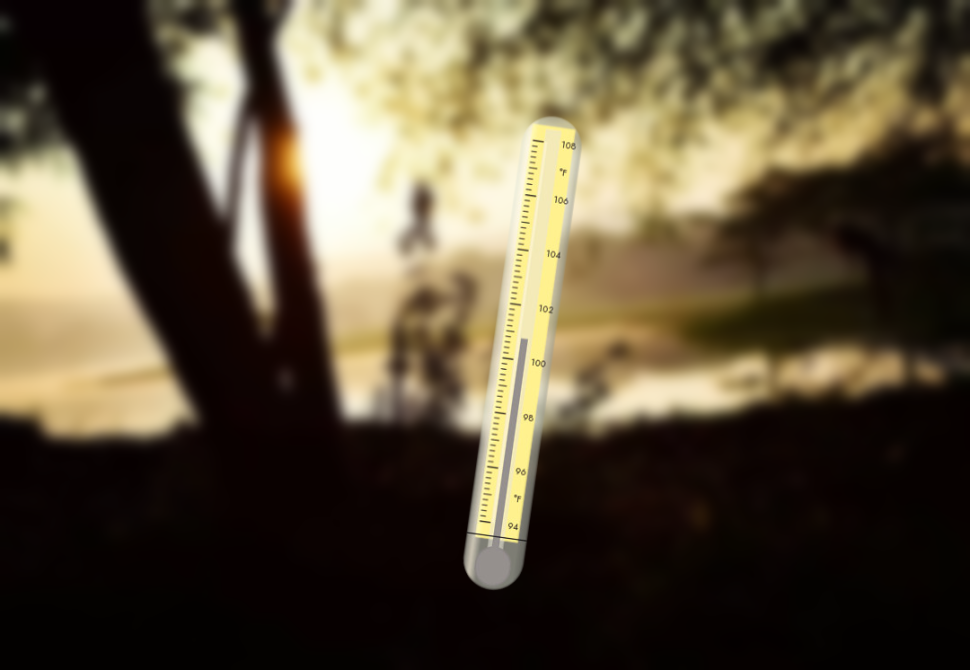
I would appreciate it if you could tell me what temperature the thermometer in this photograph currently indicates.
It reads 100.8 °F
